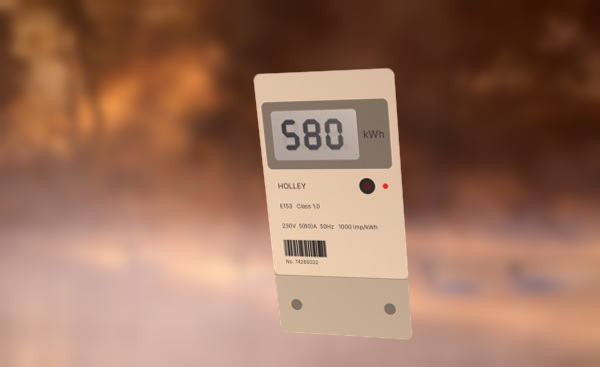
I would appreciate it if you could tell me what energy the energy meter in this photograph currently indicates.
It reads 580 kWh
